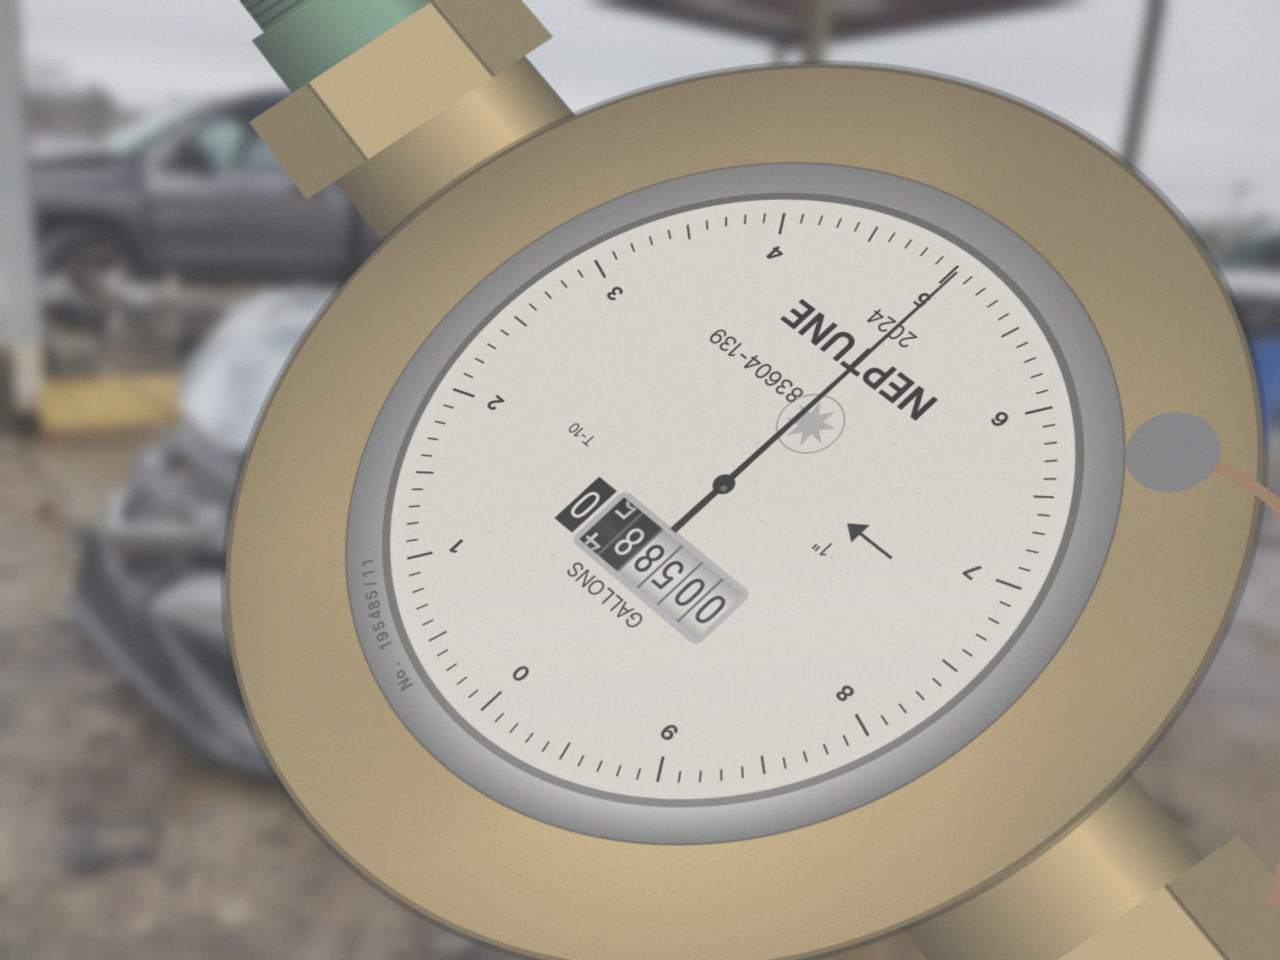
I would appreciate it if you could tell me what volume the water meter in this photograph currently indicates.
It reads 58845.0 gal
